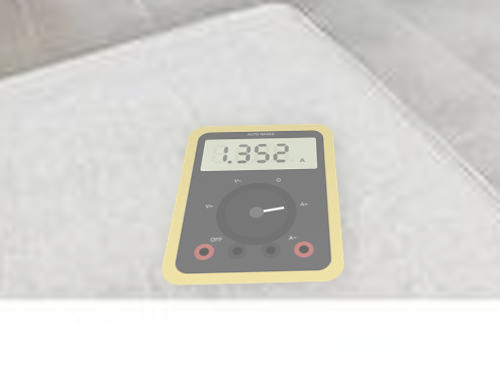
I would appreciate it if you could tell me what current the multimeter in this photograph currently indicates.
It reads 1.352 A
